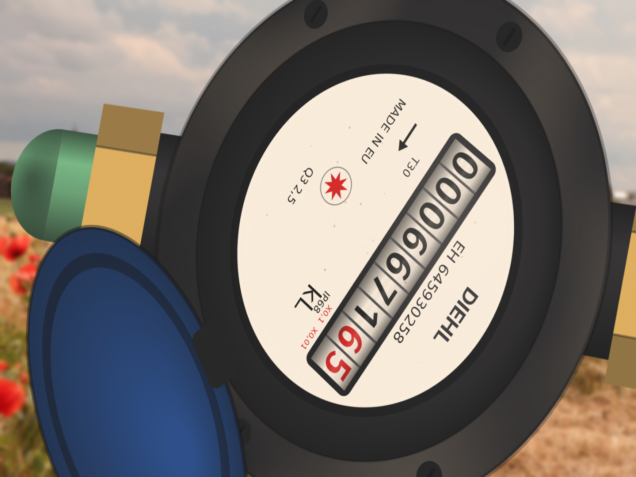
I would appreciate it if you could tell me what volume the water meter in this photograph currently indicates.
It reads 6671.65 kL
